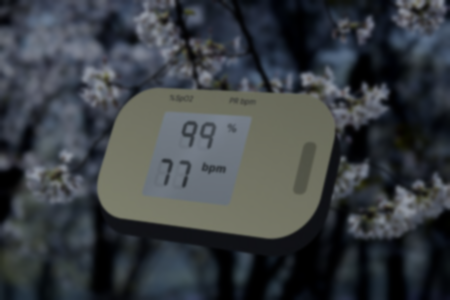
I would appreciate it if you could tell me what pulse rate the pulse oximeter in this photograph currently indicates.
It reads 77 bpm
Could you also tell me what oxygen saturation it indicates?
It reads 99 %
